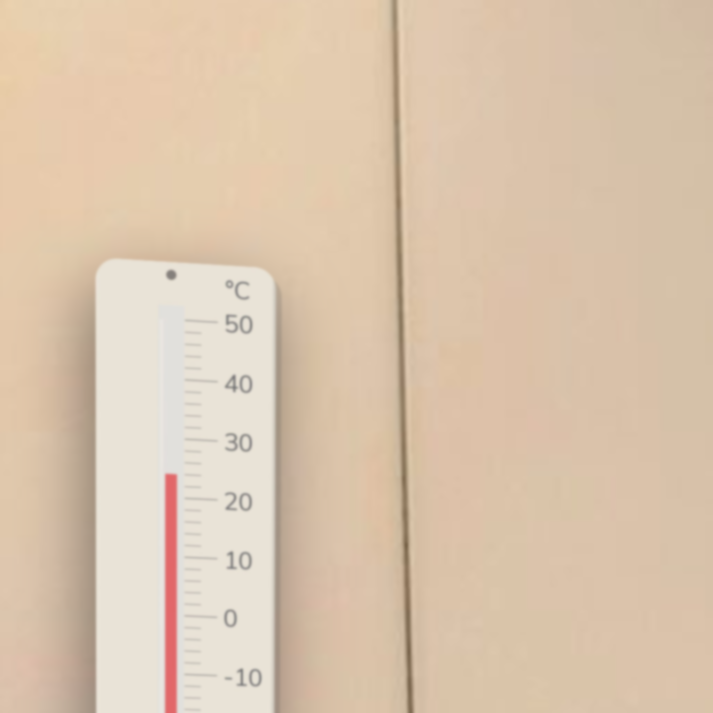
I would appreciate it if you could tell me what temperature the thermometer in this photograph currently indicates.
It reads 24 °C
